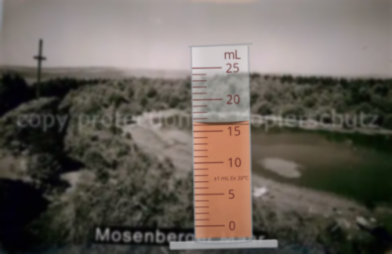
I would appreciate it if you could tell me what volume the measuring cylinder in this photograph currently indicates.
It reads 16 mL
